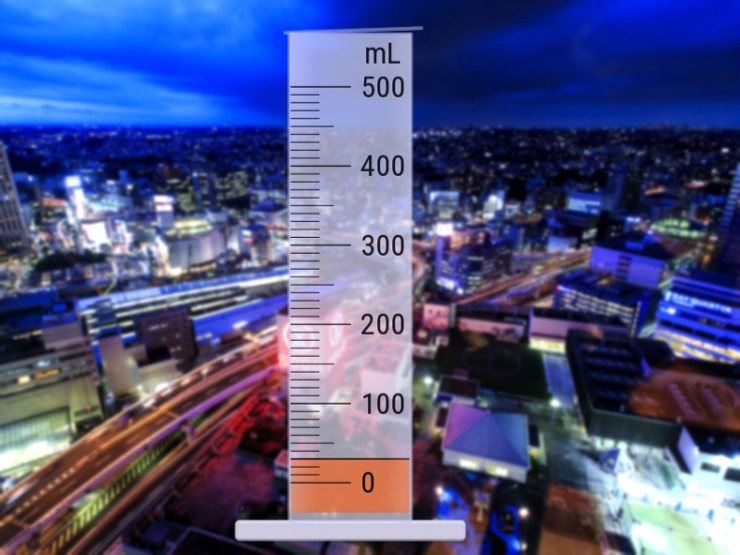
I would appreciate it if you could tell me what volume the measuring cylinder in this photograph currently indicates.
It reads 30 mL
